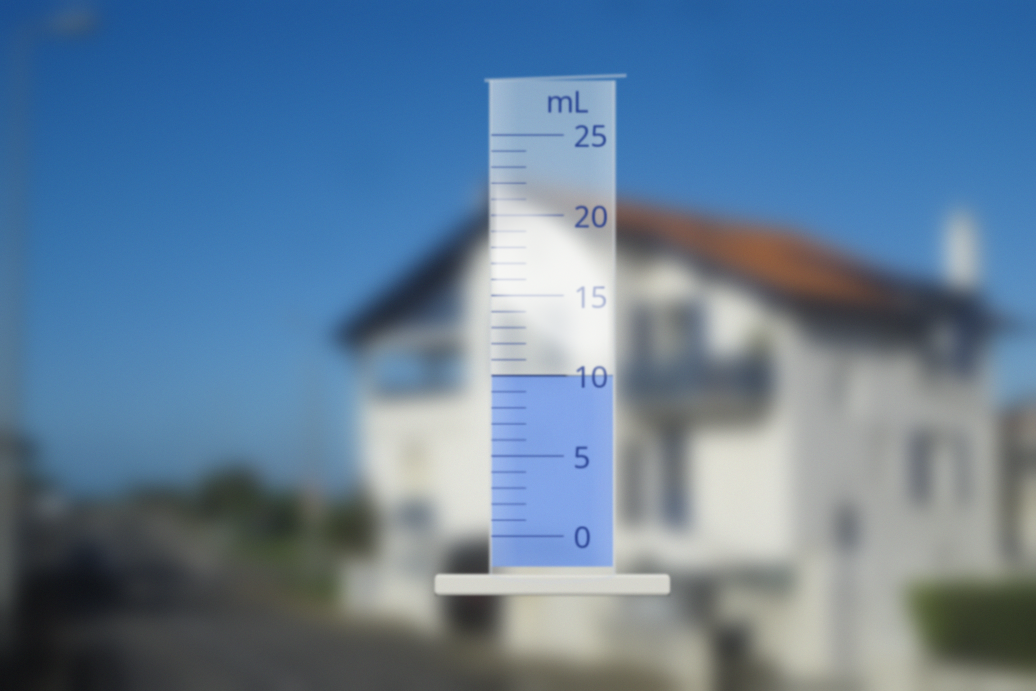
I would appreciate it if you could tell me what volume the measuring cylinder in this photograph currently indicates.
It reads 10 mL
